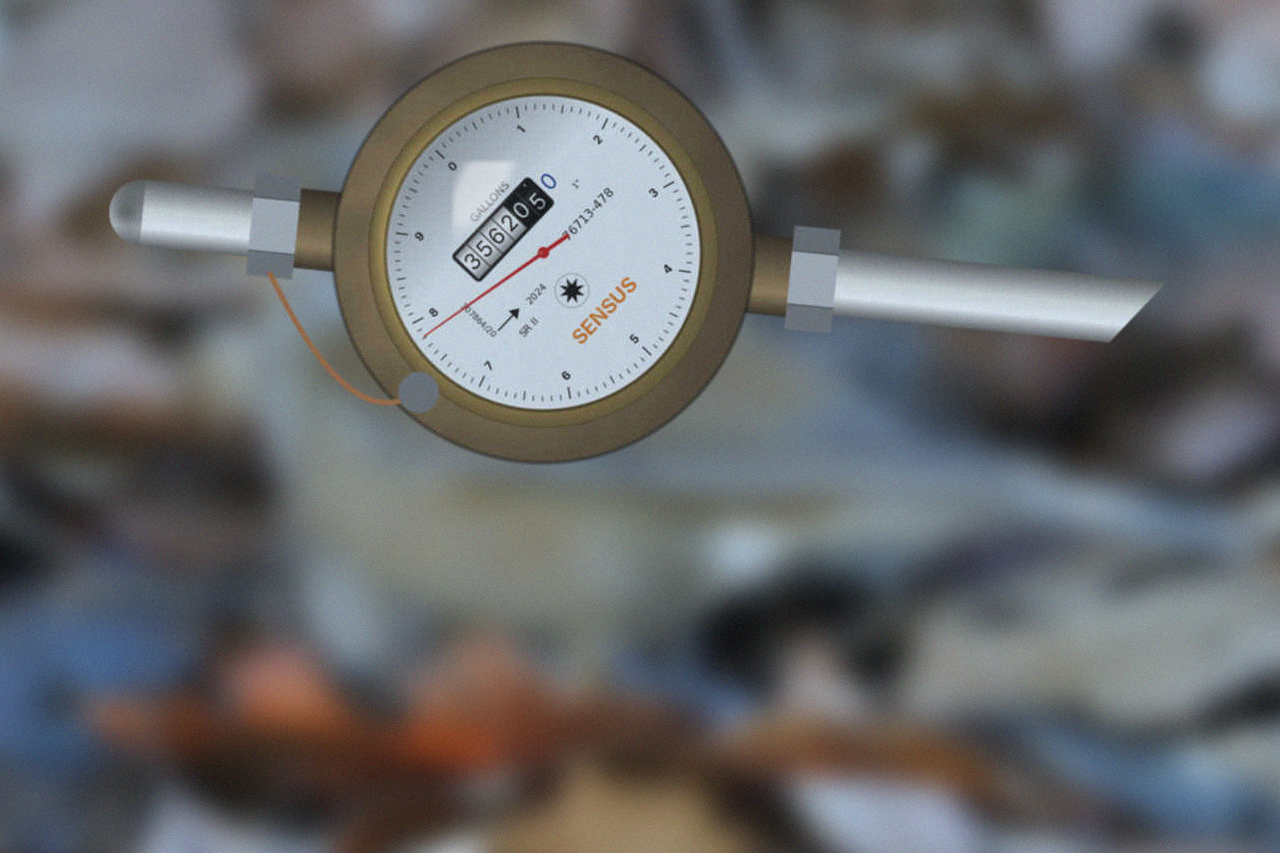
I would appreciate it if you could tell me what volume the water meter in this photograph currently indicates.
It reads 3562047.8 gal
